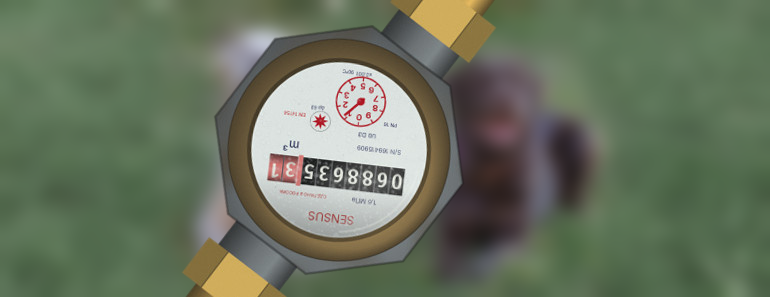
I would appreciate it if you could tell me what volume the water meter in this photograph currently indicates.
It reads 688635.311 m³
